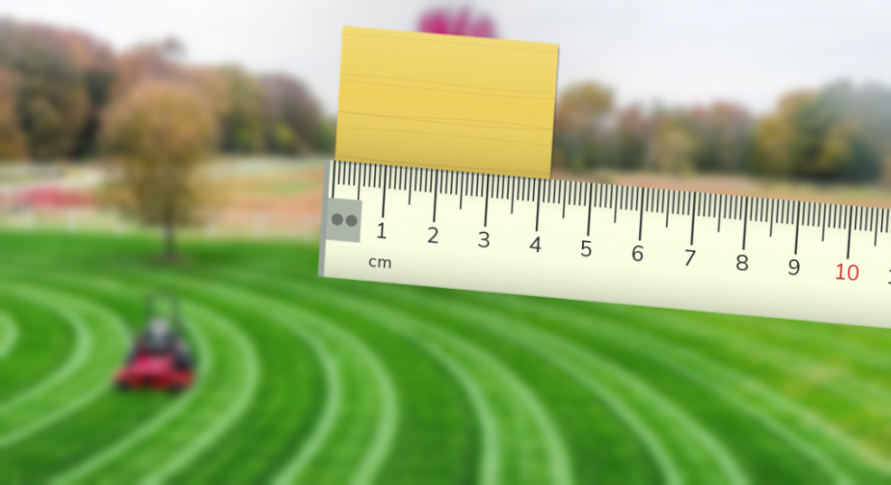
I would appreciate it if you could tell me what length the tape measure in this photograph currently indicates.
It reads 4.2 cm
